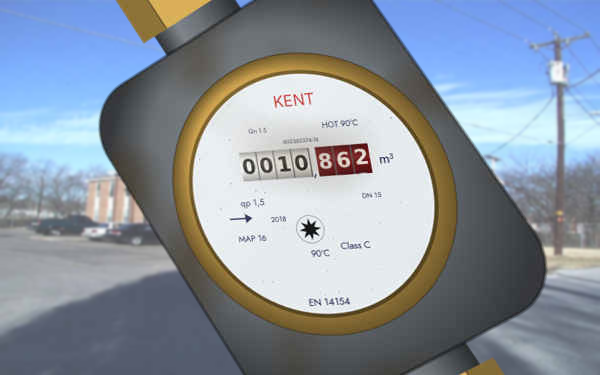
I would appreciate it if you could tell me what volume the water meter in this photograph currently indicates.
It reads 10.862 m³
